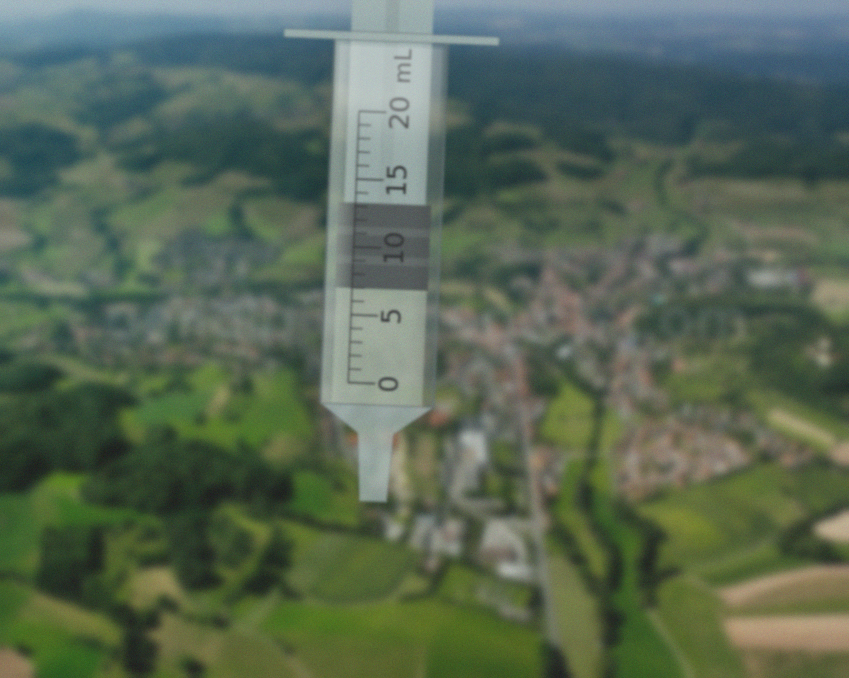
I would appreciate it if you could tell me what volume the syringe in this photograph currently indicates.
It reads 7 mL
